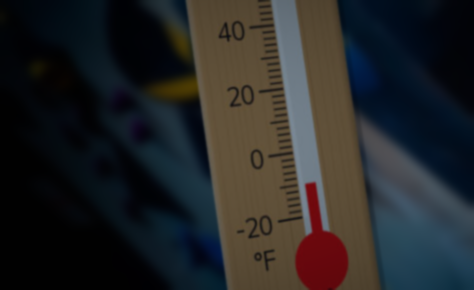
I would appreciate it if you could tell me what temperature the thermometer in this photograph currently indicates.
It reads -10 °F
